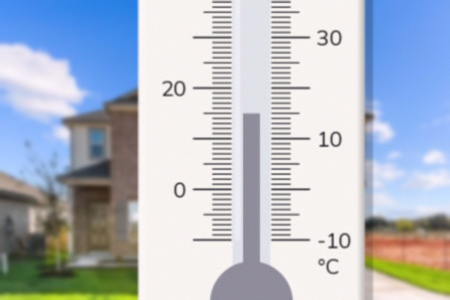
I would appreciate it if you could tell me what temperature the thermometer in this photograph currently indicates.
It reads 15 °C
